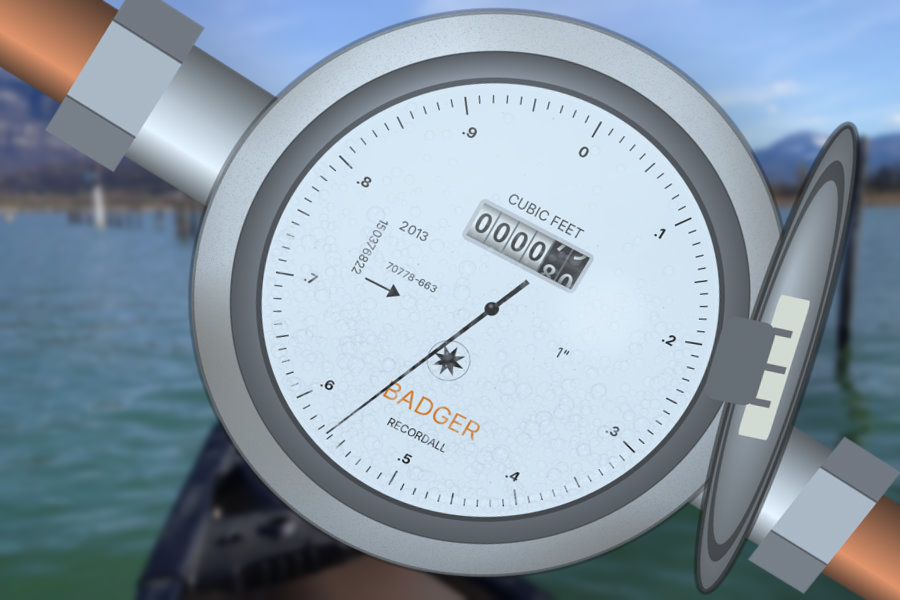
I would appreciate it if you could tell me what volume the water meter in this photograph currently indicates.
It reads 79.56 ft³
